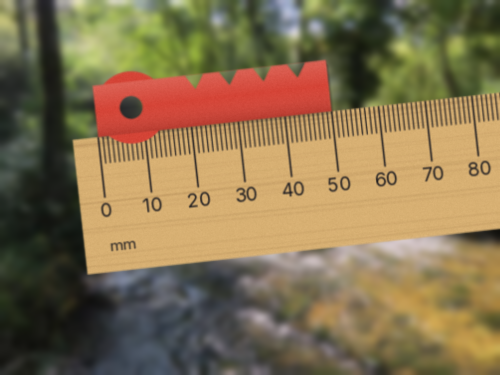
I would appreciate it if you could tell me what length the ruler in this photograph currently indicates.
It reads 50 mm
